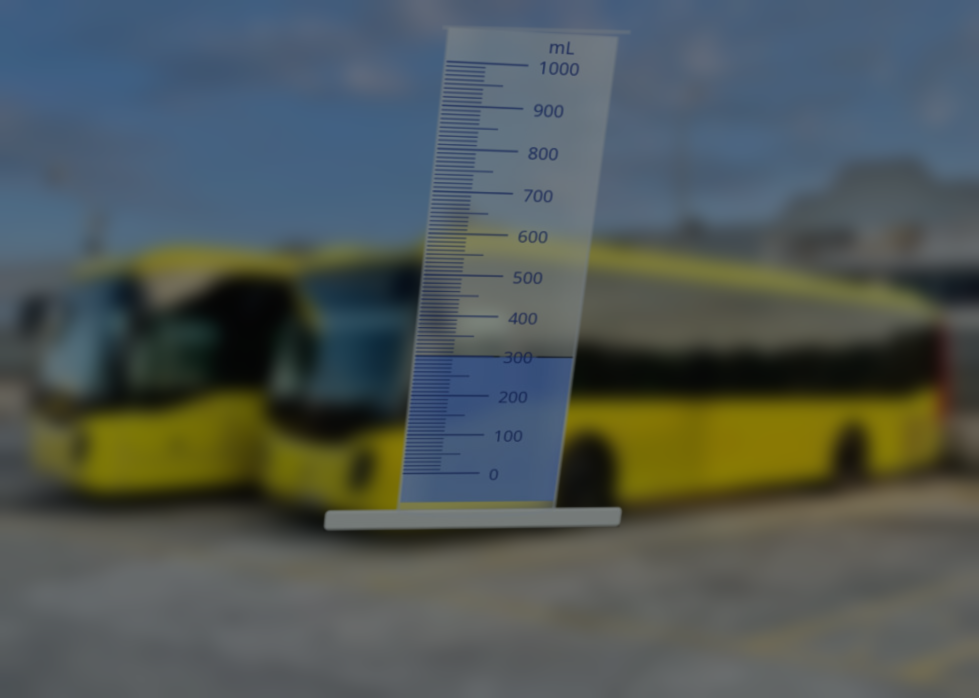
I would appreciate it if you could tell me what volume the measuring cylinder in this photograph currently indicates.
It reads 300 mL
